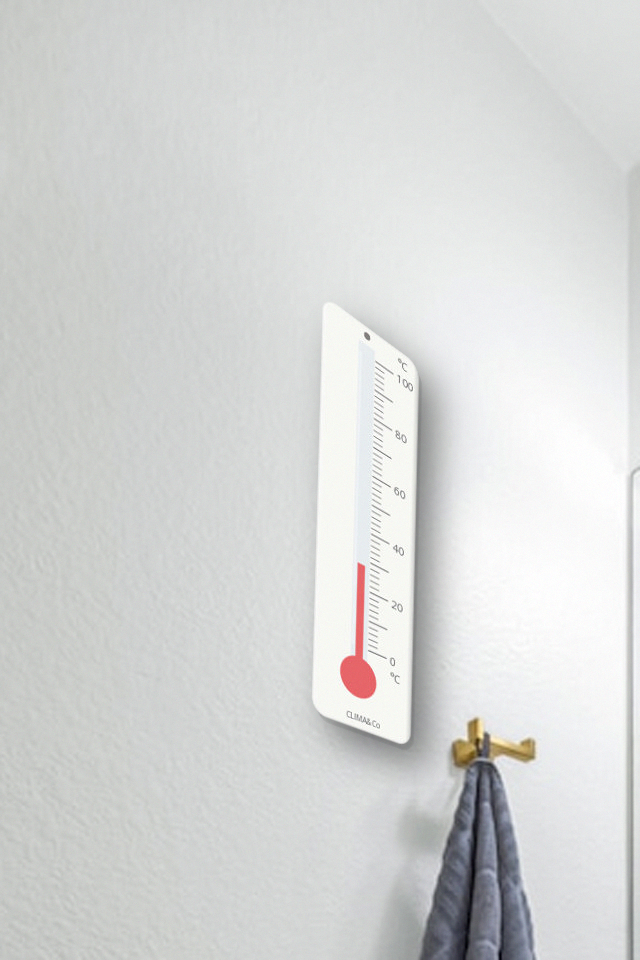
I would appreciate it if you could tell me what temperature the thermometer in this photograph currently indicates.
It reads 28 °C
